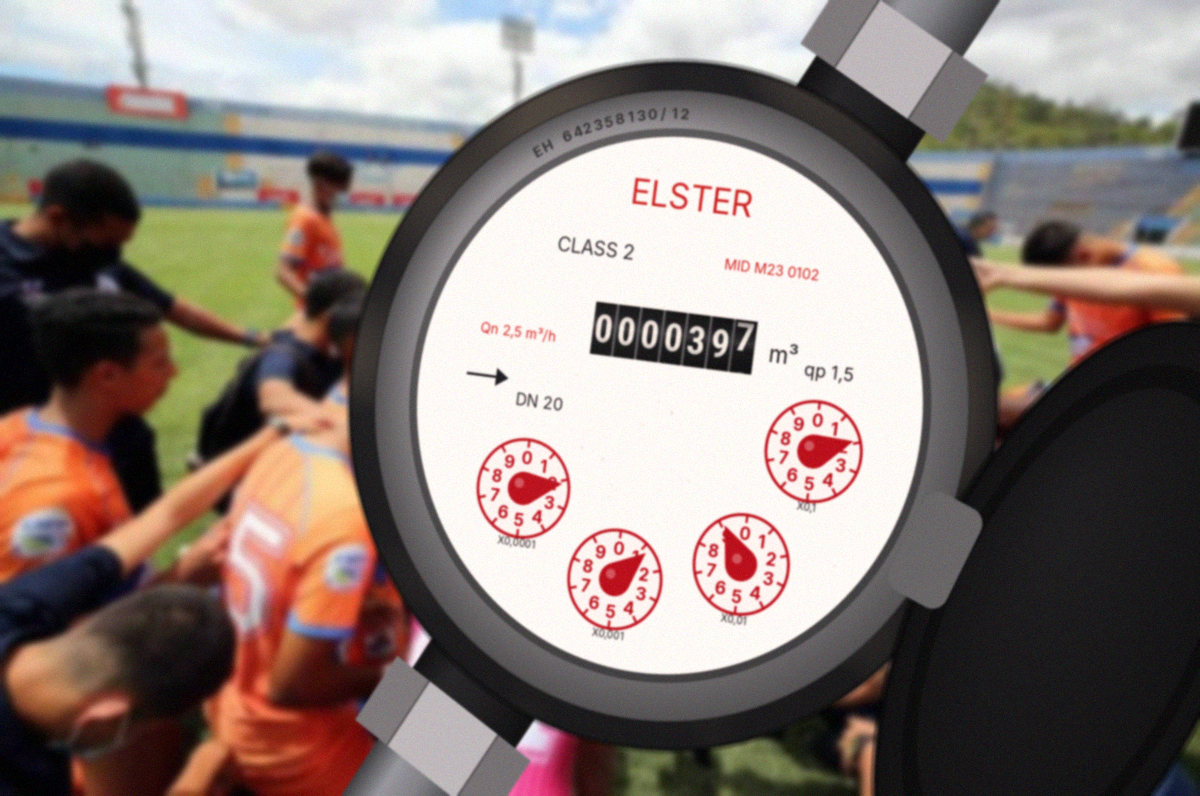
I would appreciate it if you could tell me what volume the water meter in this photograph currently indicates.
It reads 397.1912 m³
